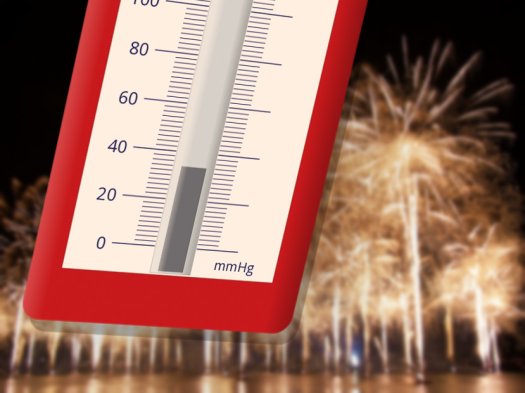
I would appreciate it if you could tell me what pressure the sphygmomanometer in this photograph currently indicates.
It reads 34 mmHg
